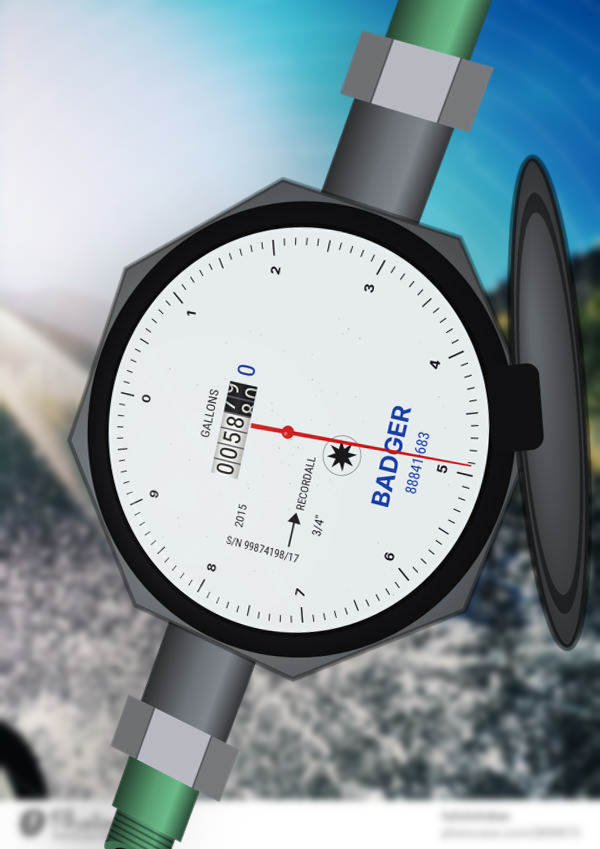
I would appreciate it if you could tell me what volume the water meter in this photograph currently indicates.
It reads 58794.9 gal
